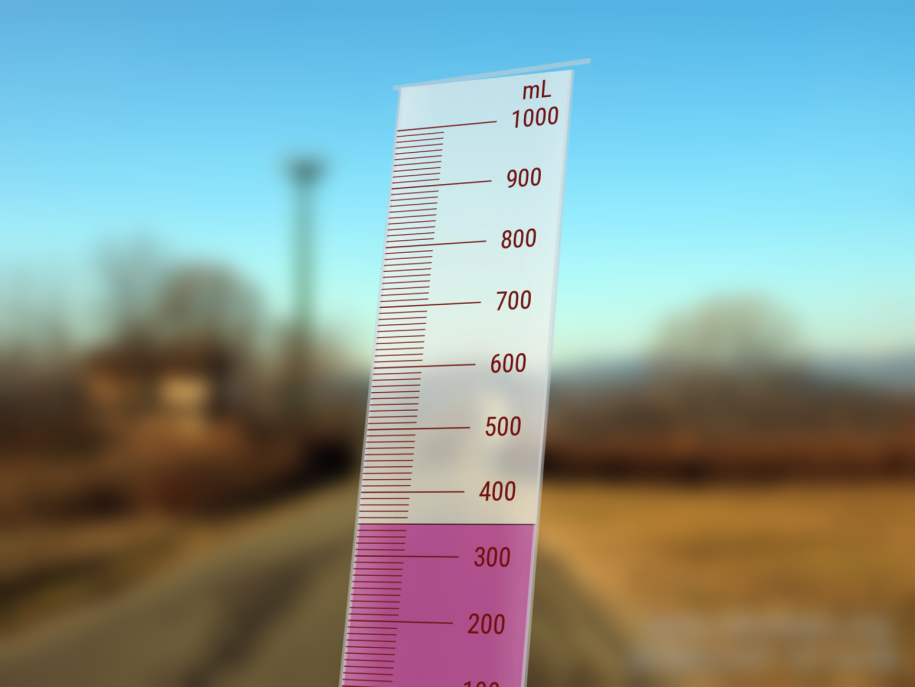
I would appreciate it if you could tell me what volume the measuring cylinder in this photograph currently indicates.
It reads 350 mL
